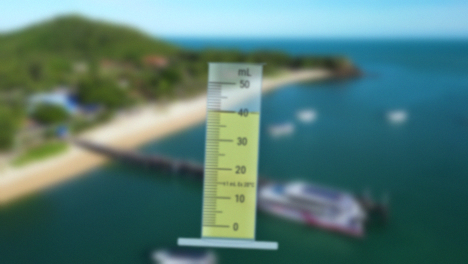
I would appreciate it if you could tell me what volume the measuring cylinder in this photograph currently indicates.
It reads 40 mL
